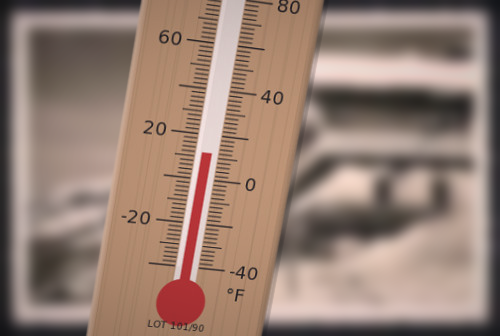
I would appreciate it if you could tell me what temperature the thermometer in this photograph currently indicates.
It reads 12 °F
